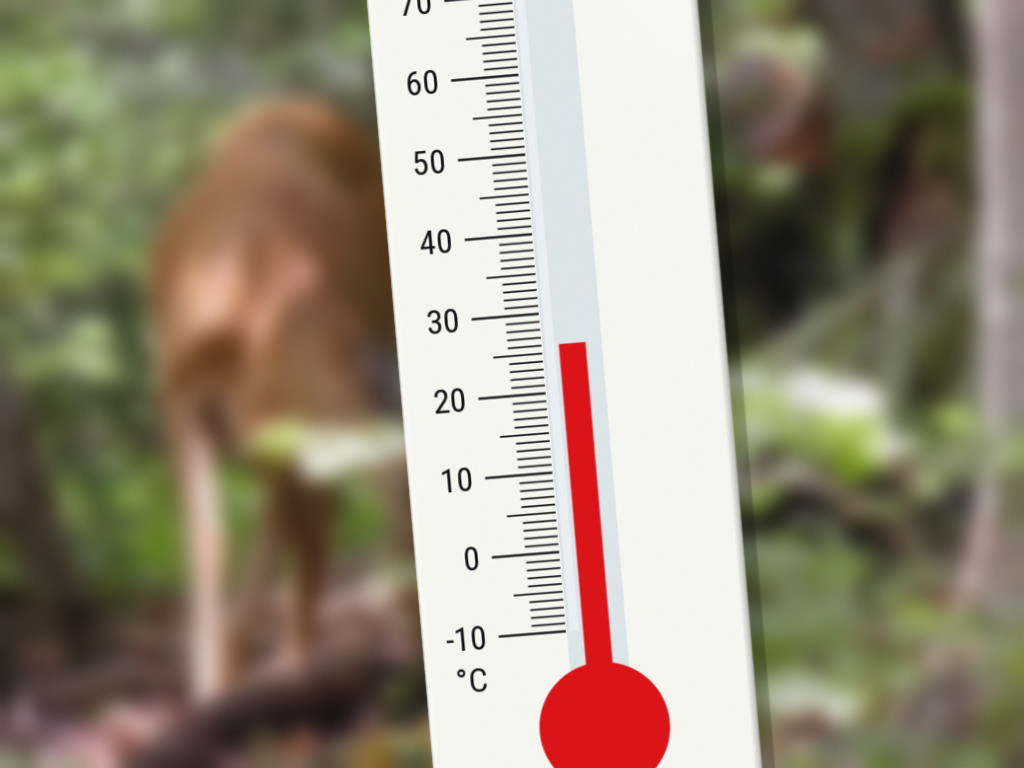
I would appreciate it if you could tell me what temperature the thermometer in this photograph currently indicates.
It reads 26 °C
